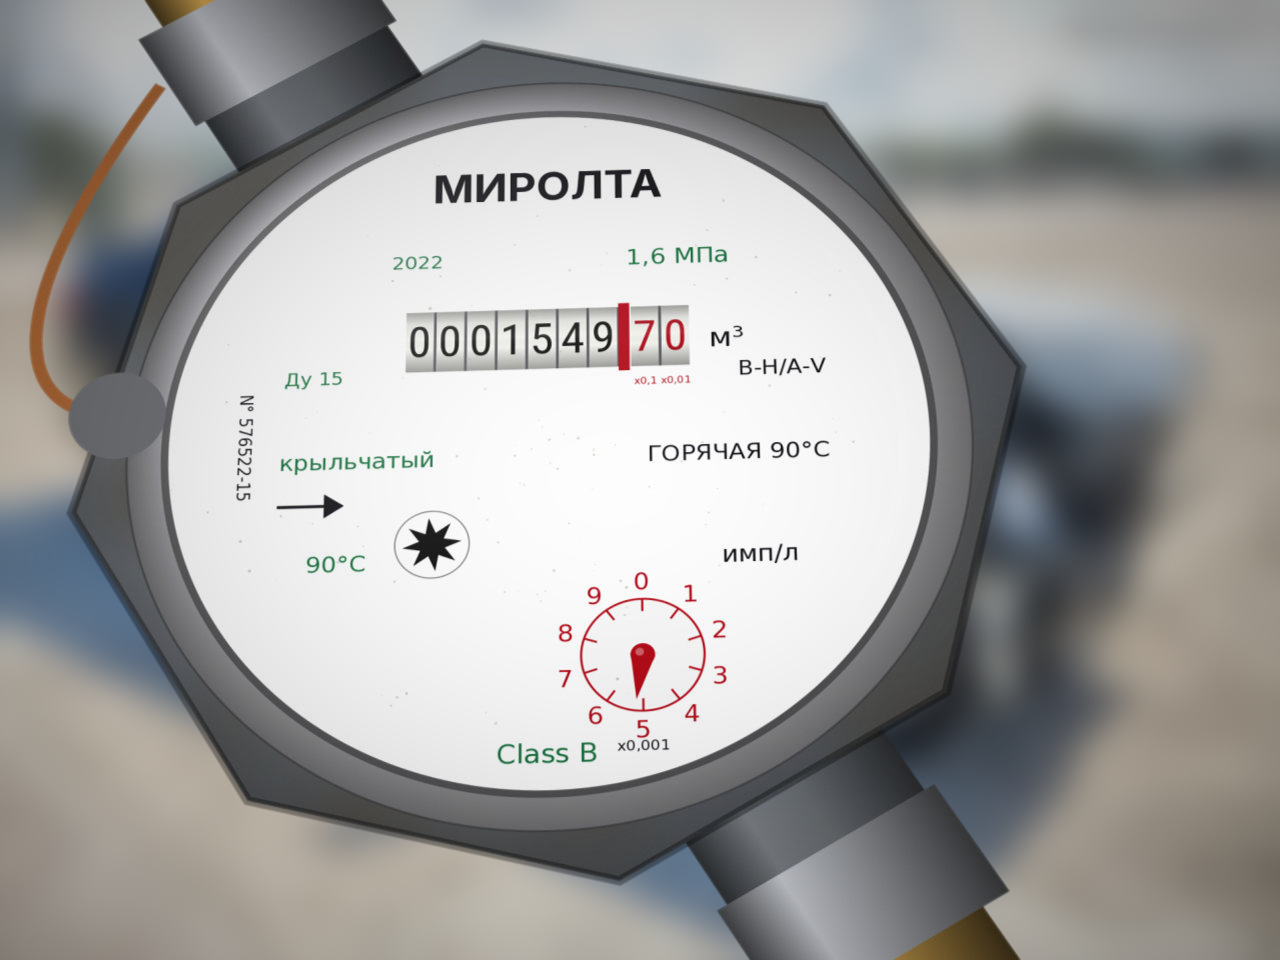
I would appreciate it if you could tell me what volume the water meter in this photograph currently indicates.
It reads 1549.705 m³
